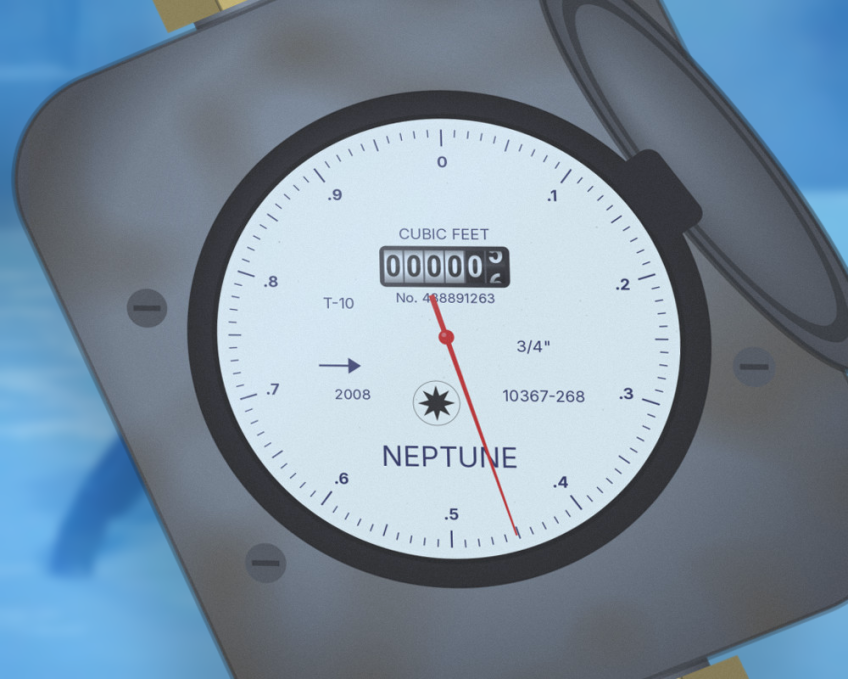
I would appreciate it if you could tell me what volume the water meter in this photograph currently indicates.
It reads 5.45 ft³
